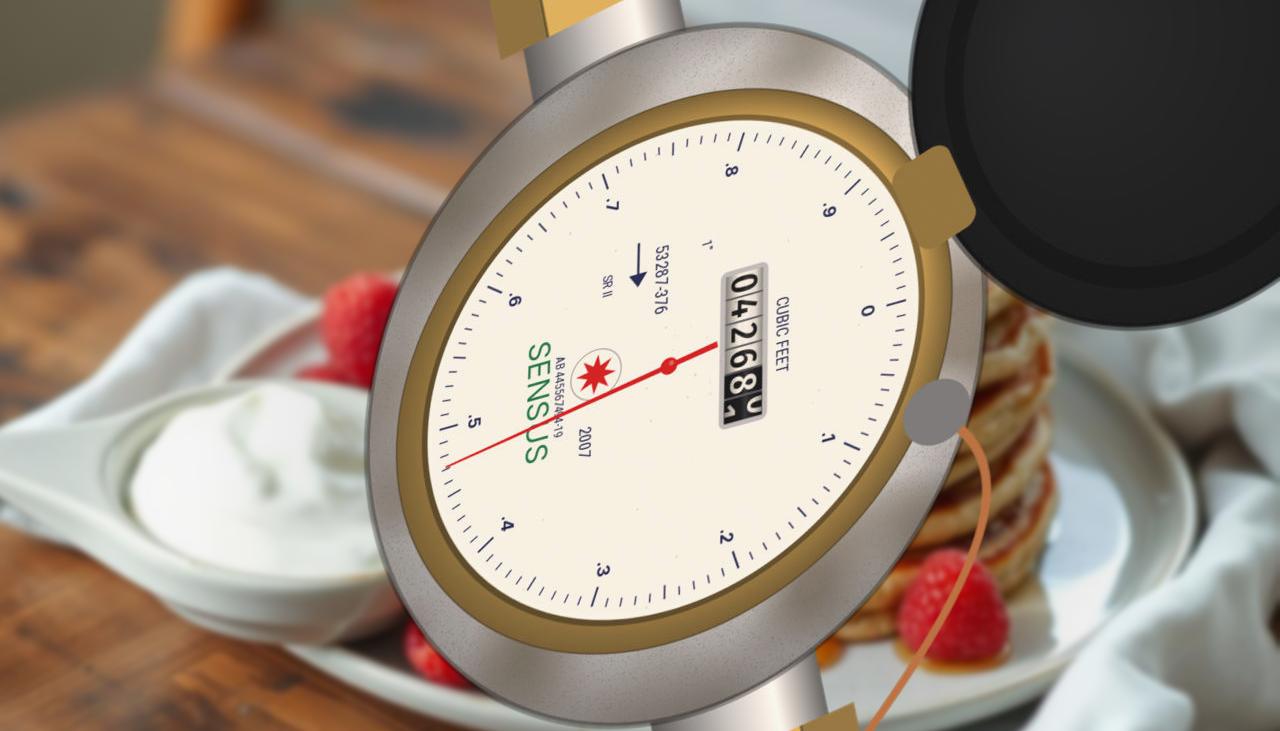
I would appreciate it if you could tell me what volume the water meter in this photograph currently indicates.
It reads 42680.47 ft³
